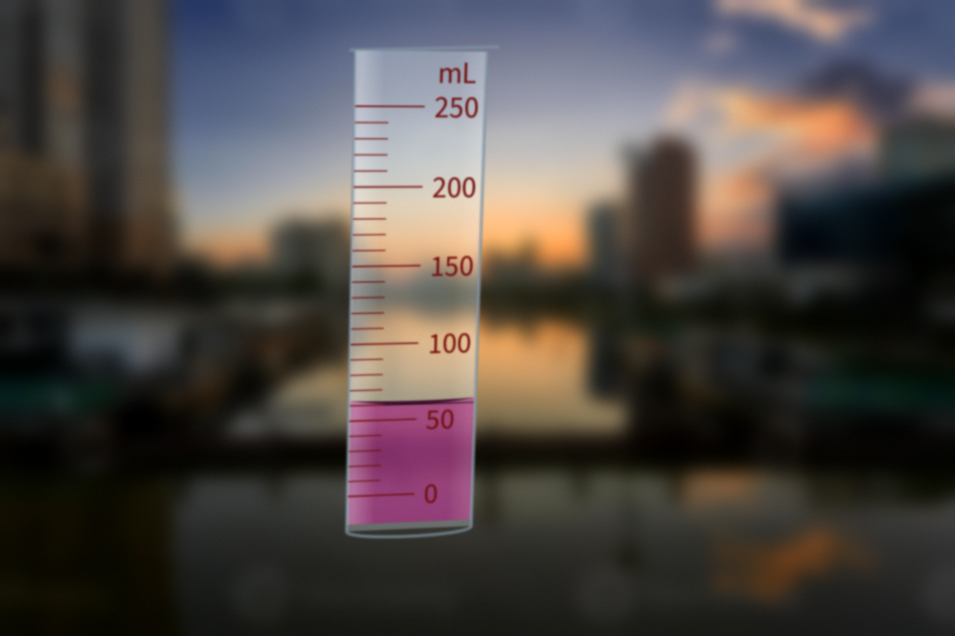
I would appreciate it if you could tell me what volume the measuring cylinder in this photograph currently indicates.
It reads 60 mL
